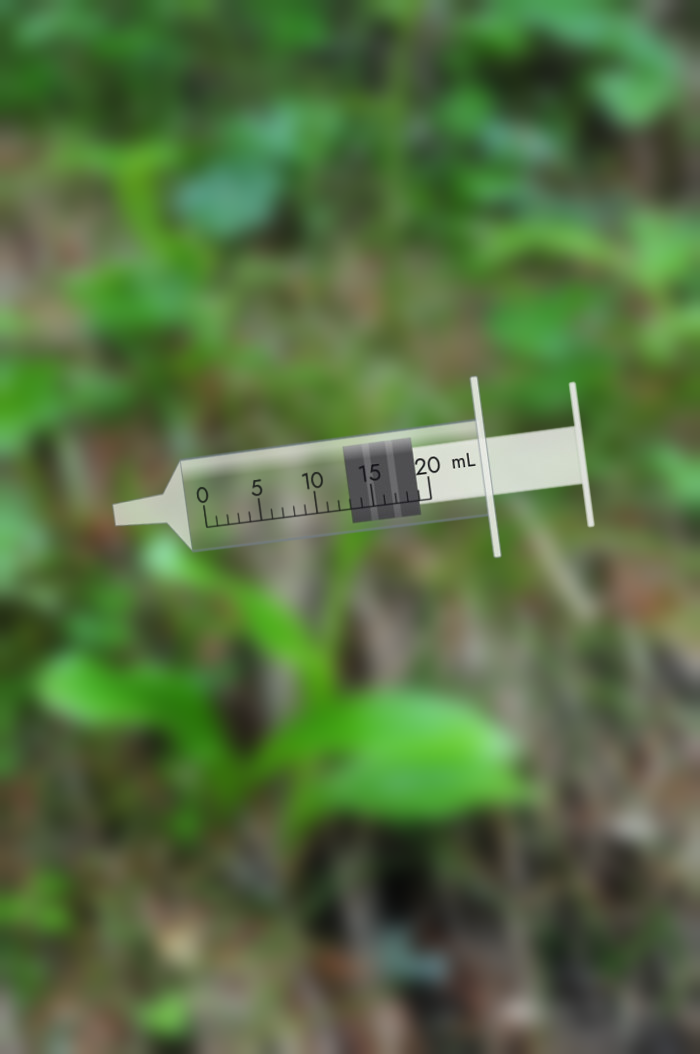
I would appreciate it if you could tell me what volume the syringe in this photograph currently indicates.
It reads 13 mL
